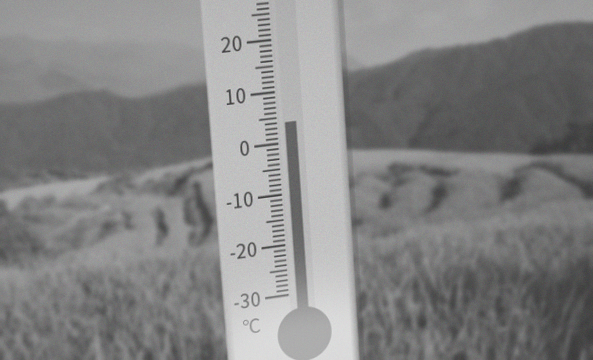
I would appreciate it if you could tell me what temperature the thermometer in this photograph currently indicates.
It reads 4 °C
